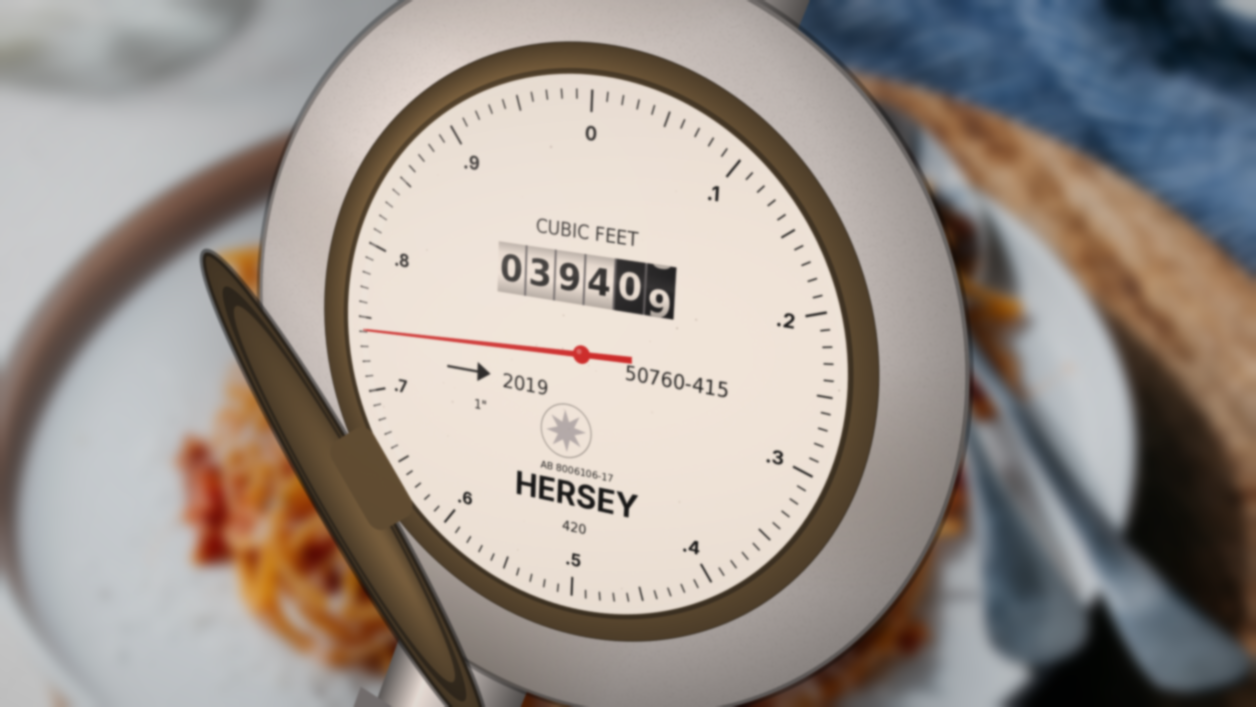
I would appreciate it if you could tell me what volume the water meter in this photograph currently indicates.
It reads 39408.74 ft³
